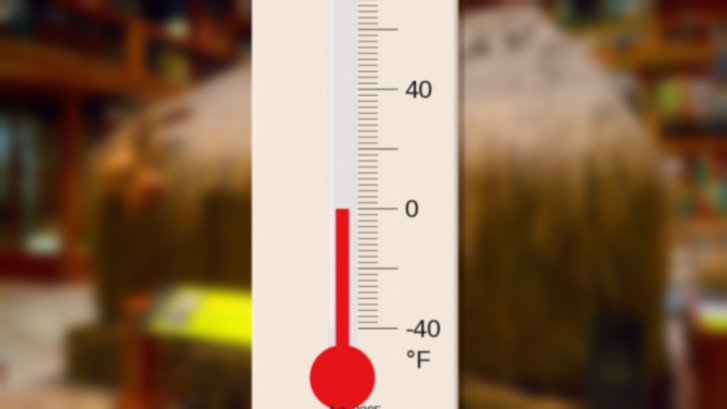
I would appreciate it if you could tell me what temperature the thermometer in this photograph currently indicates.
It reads 0 °F
